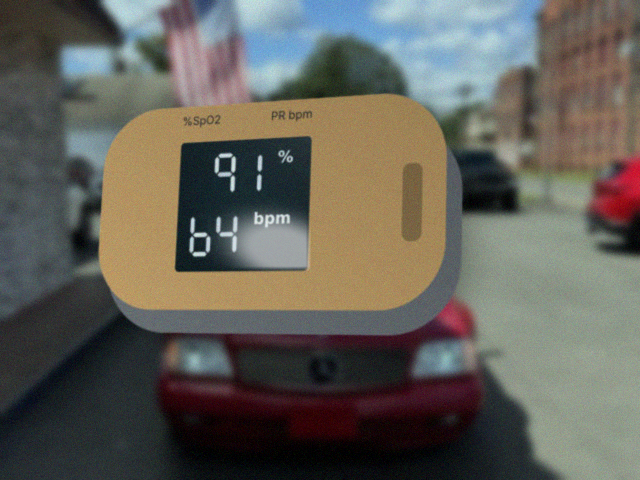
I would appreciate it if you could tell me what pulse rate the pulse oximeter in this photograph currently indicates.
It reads 64 bpm
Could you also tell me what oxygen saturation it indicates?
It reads 91 %
